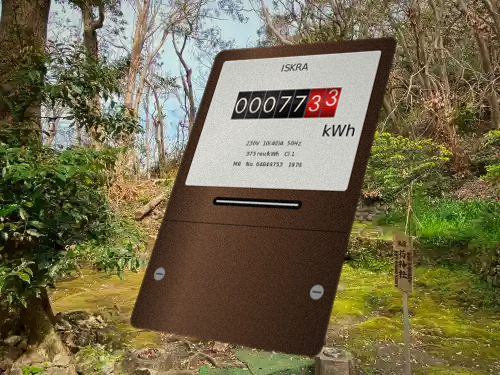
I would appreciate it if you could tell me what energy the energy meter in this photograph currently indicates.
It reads 77.33 kWh
